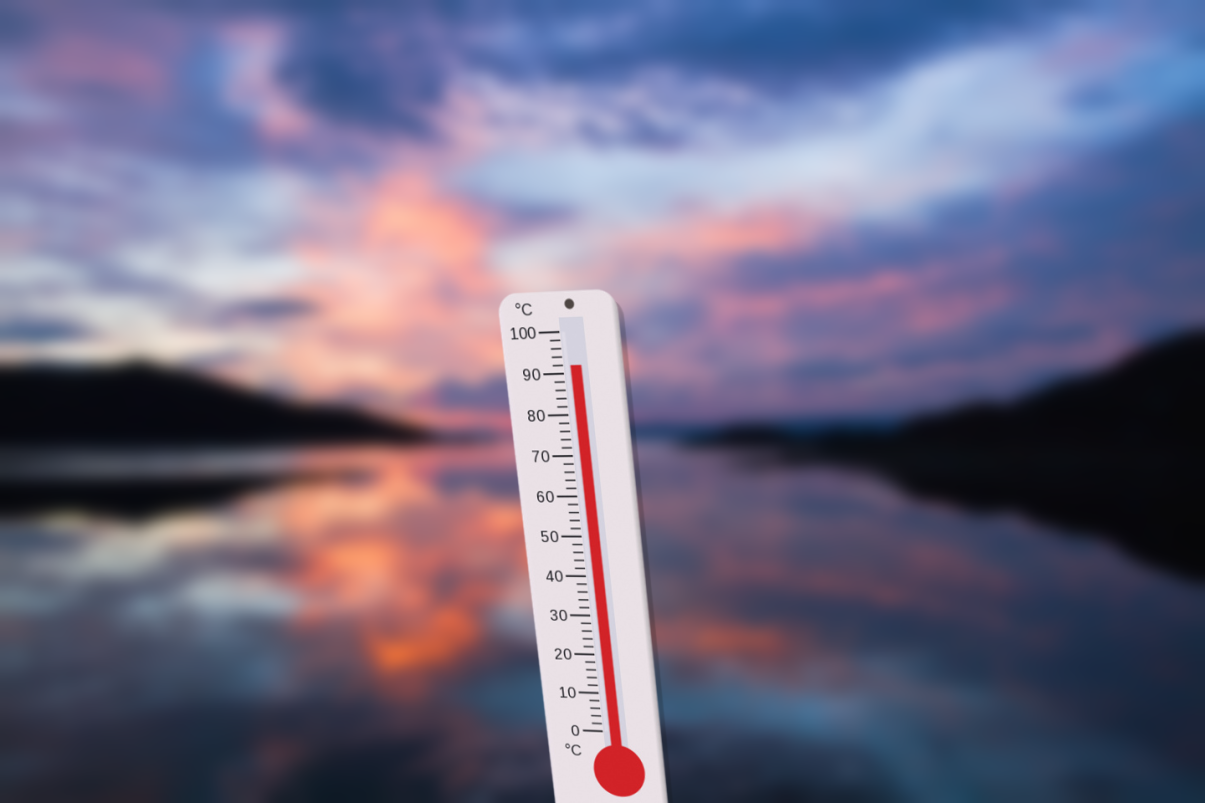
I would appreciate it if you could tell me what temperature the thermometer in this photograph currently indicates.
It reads 92 °C
